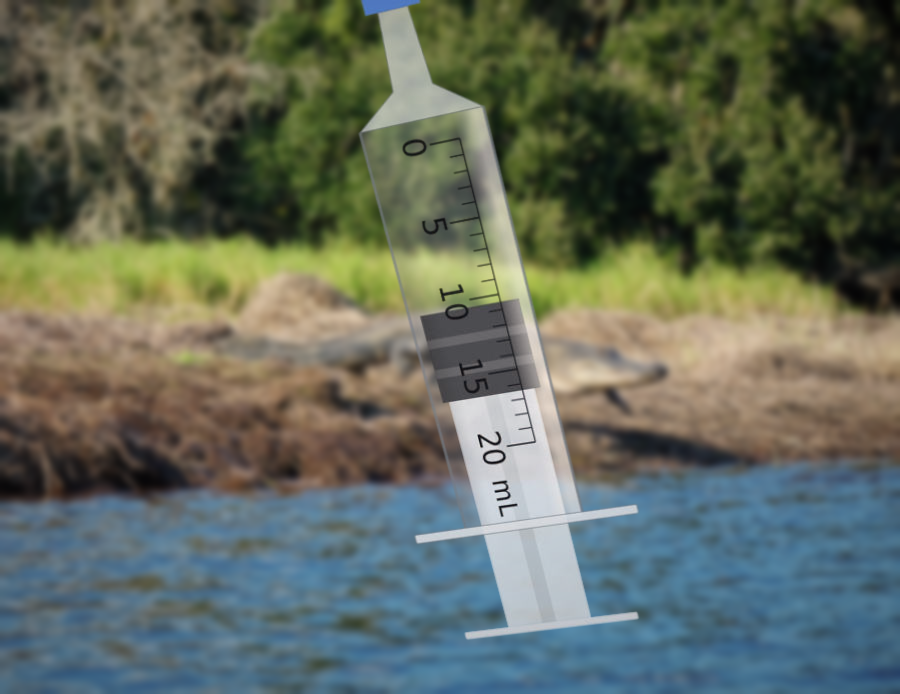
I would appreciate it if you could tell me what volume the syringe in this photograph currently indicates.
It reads 10.5 mL
